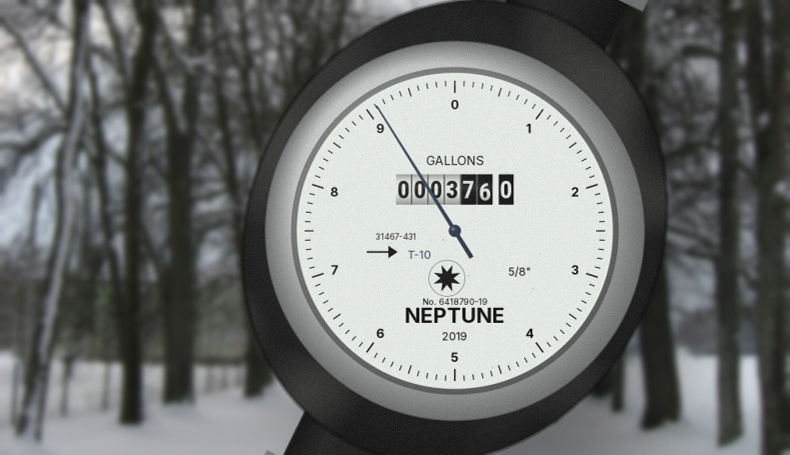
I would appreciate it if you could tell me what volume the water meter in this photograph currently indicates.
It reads 3759.1 gal
